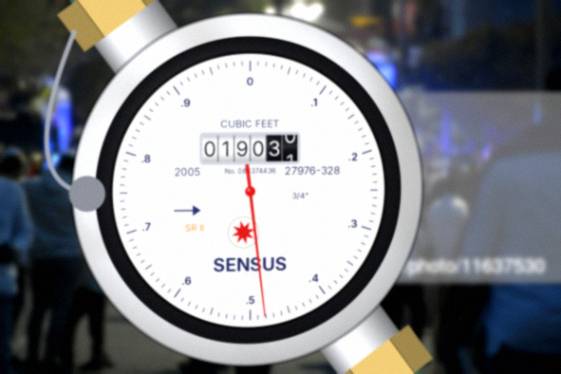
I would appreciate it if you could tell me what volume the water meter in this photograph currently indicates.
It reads 19030.48 ft³
